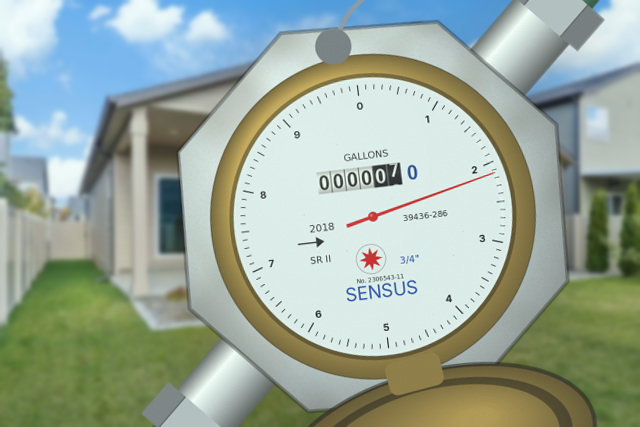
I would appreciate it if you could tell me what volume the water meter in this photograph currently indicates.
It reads 72.1 gal
